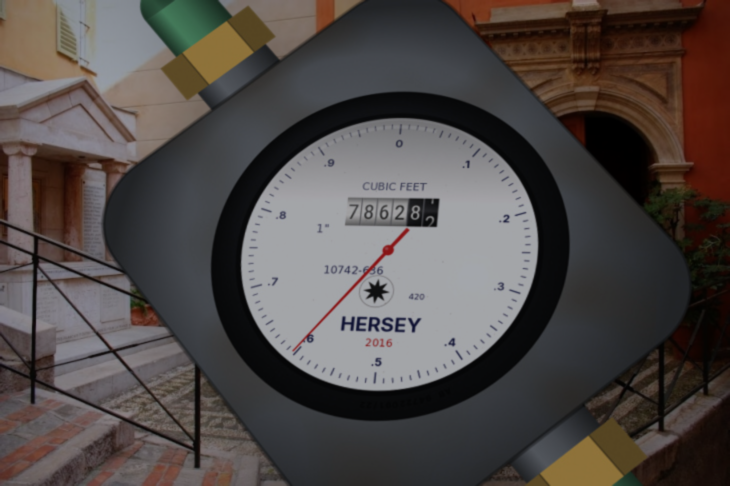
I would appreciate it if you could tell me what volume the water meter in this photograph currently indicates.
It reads 786281.60 ft³
